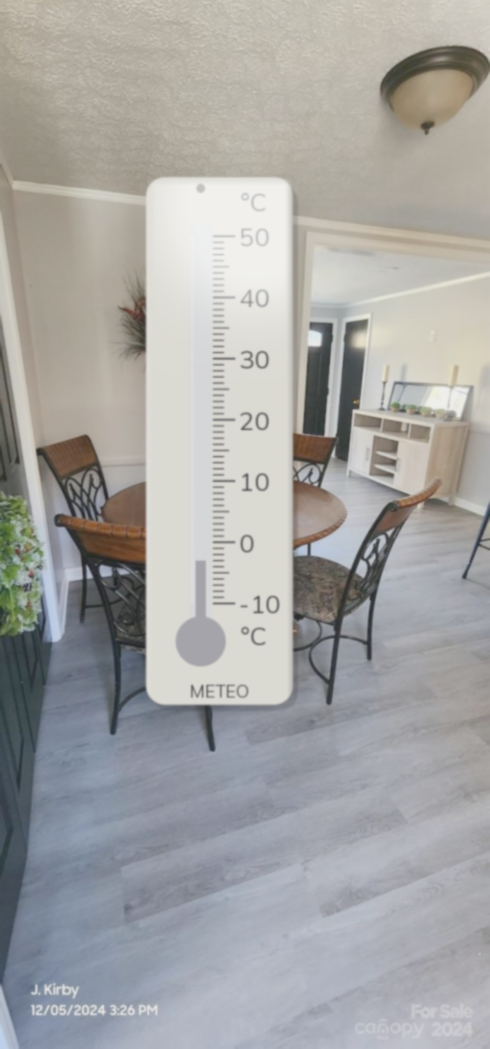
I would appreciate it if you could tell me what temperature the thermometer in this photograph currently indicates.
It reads -3 °C
